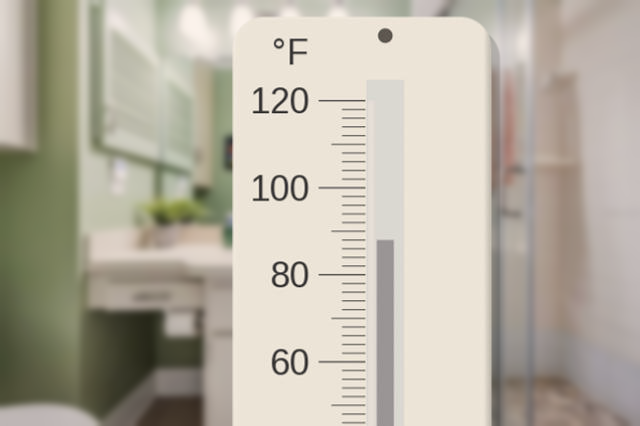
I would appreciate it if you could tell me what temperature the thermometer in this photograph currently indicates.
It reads 88 °F
